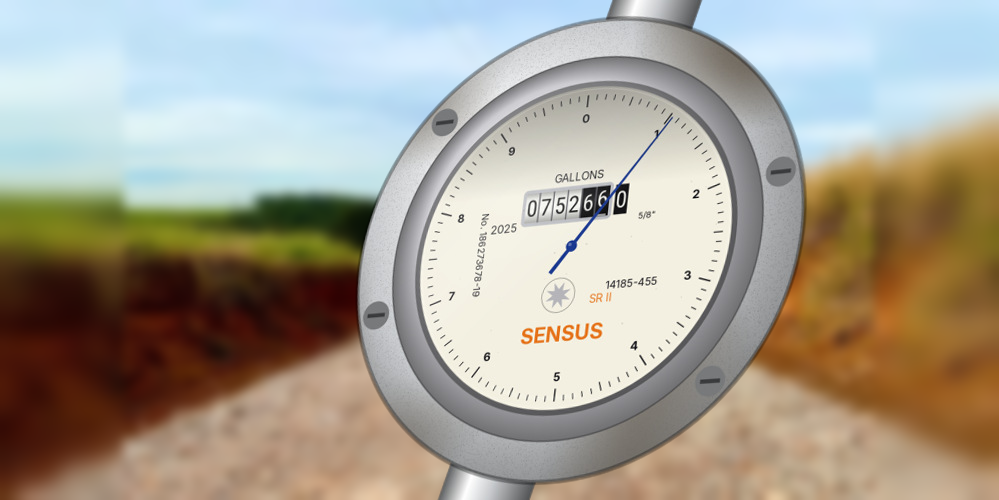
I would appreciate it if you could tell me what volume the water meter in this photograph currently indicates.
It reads 752661.0 gal
